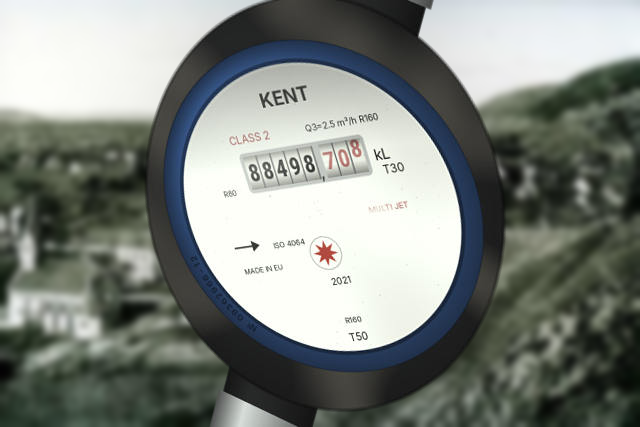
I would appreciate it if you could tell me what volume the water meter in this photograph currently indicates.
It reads 88498.708 kL
